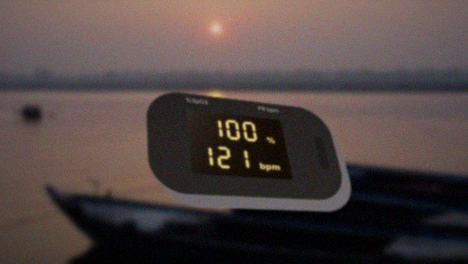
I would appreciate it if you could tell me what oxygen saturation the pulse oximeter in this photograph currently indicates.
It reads 100 %
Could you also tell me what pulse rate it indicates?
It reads 121 bpm
